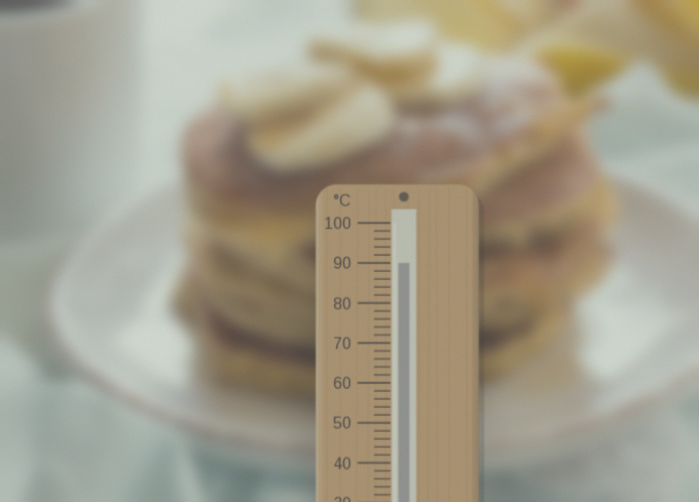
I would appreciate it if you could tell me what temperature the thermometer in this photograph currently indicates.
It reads 90 °C
